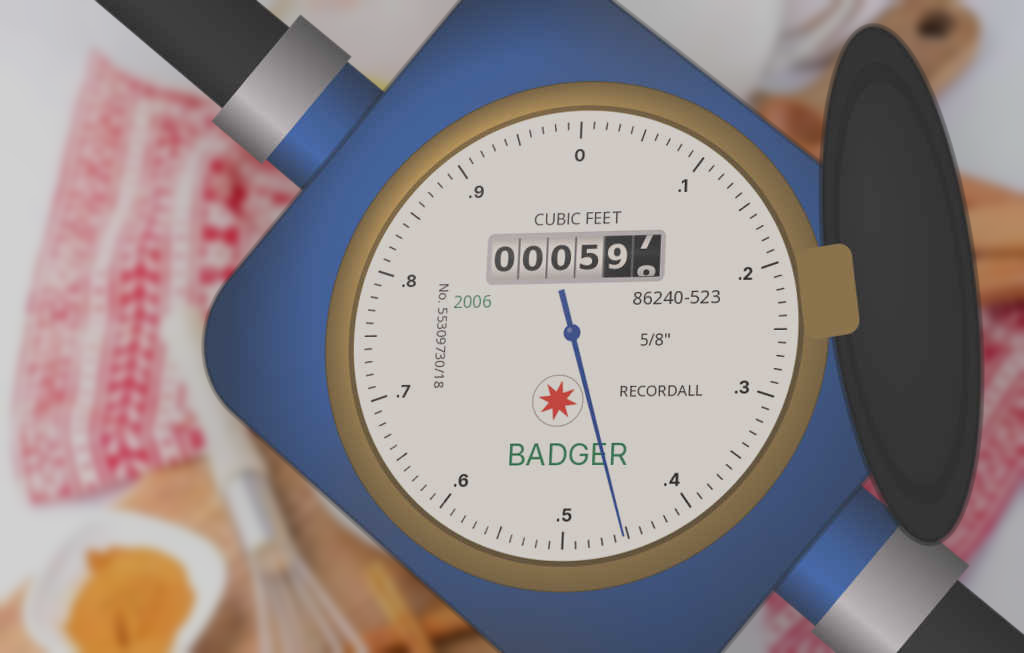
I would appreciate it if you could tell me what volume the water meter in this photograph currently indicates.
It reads 597.45 ft³
